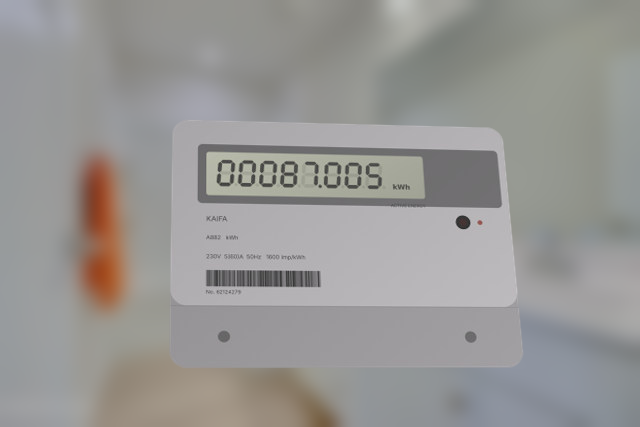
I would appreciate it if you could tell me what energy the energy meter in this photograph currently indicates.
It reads 87.005 kWh
